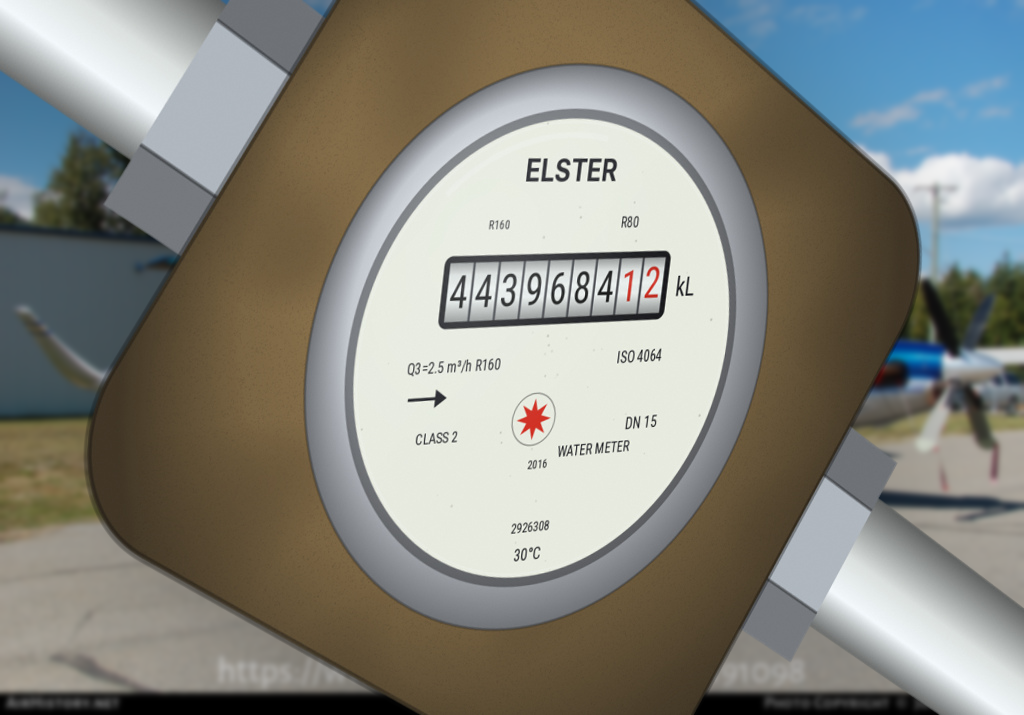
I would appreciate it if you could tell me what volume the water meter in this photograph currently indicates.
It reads 4439684.12 kL
